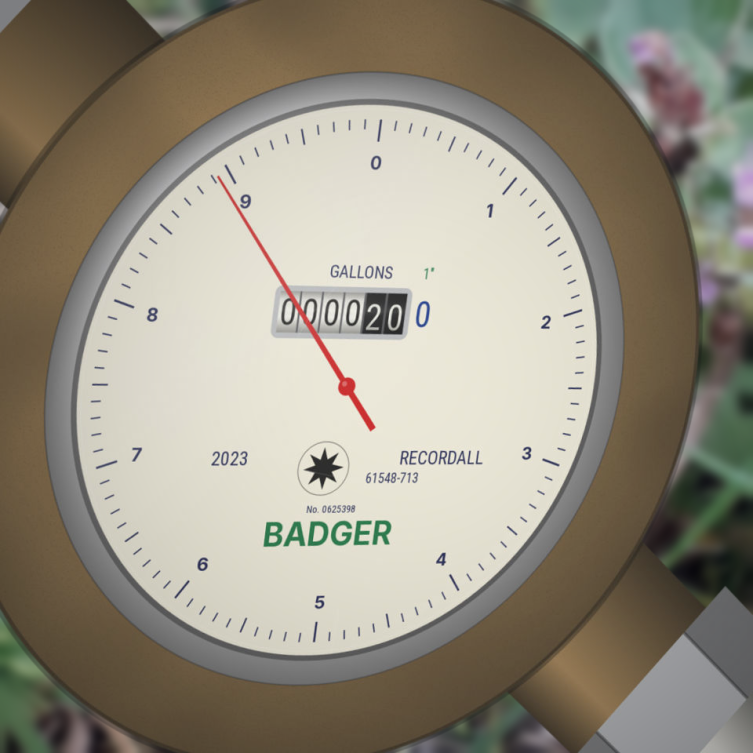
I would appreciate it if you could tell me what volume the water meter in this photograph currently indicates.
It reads 198.9 gal
